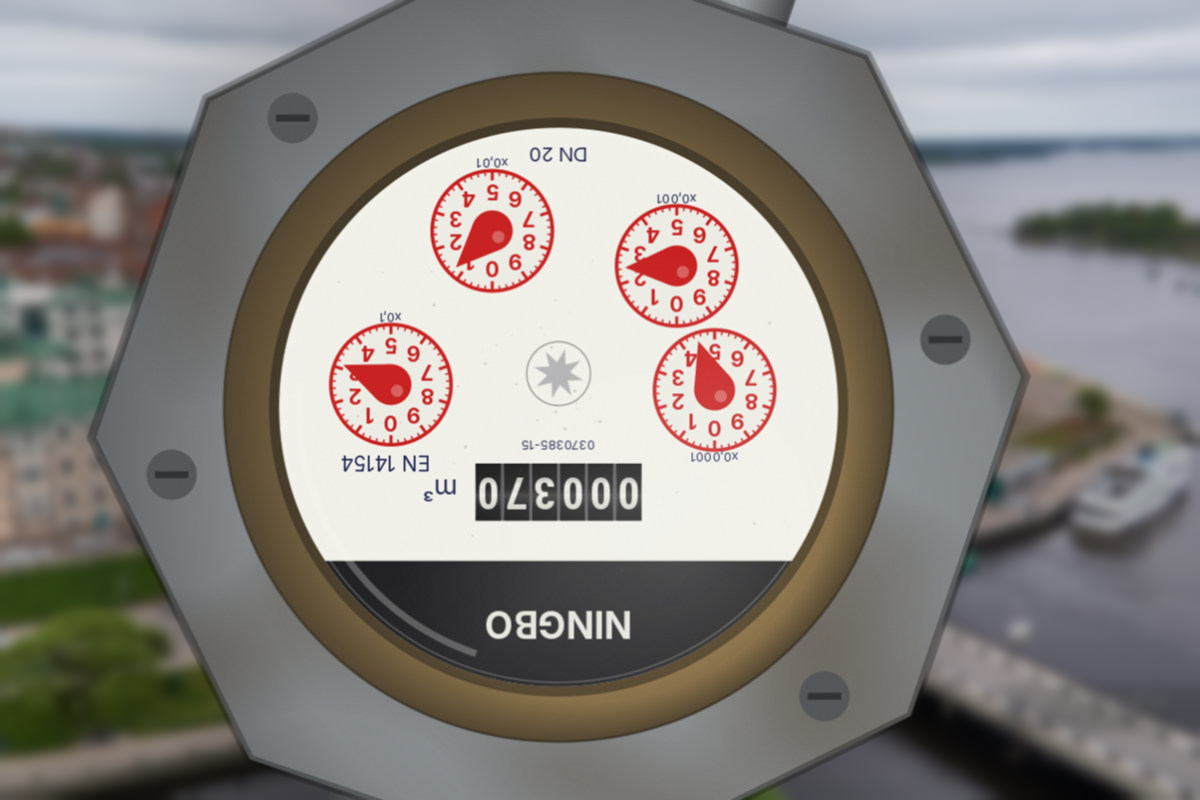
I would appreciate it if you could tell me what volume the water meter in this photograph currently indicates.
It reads 370.3124 m³
